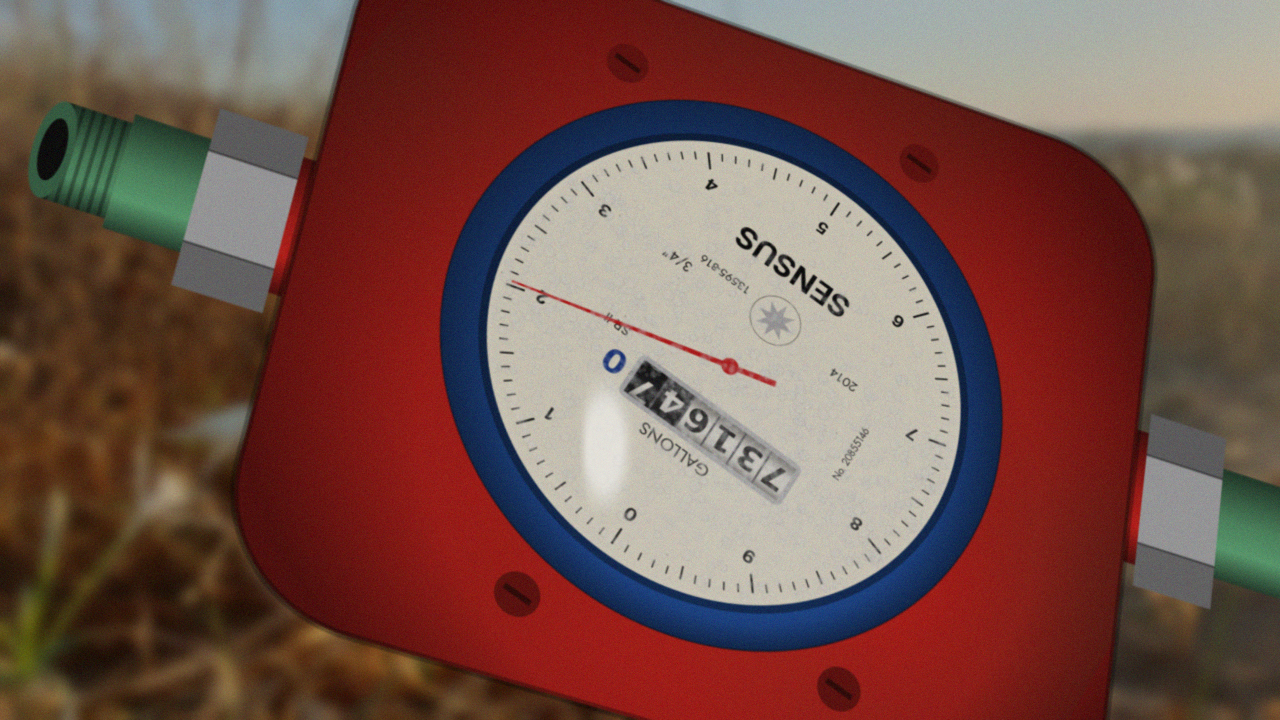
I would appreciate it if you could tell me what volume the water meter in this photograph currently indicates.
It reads 7316472.0 gal
